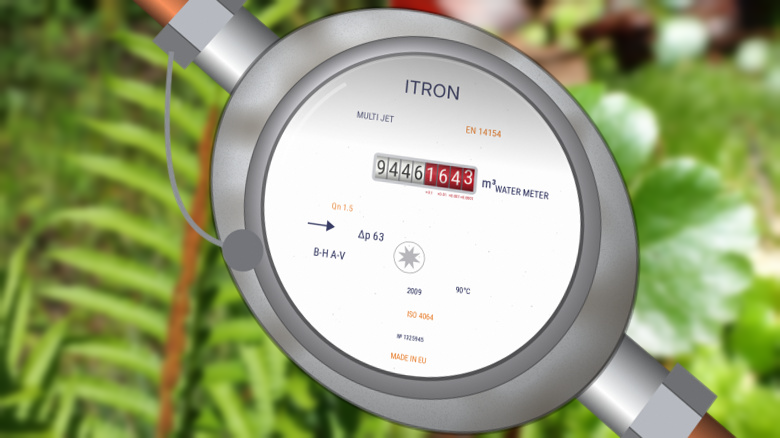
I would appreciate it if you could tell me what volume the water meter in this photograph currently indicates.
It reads 9446.1643 m³
